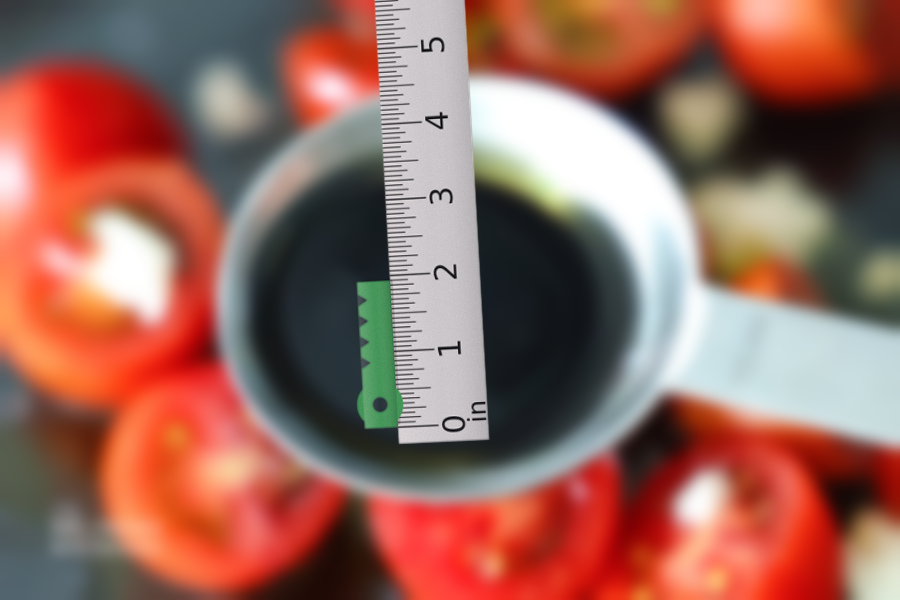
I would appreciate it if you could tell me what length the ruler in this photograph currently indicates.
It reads 1.9375 in
